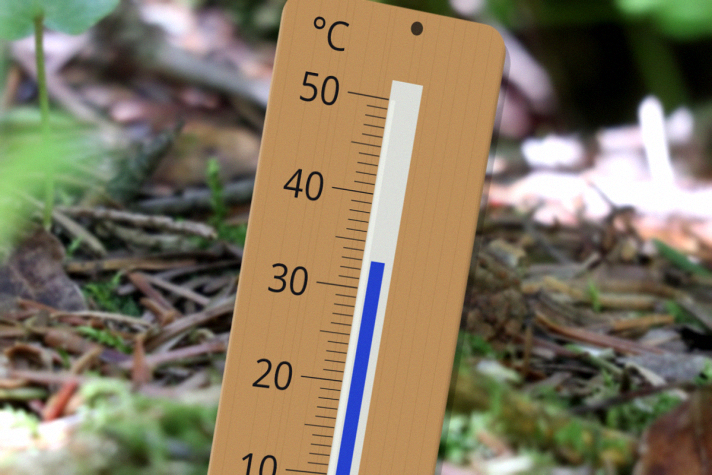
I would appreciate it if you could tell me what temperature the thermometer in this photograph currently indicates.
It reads 33 °C
